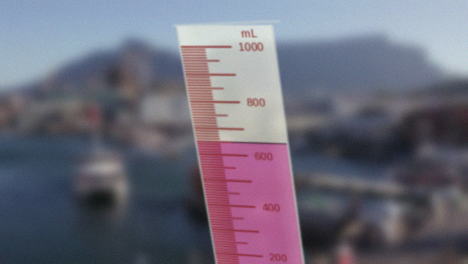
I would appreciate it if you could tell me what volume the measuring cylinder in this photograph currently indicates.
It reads 650 mL
